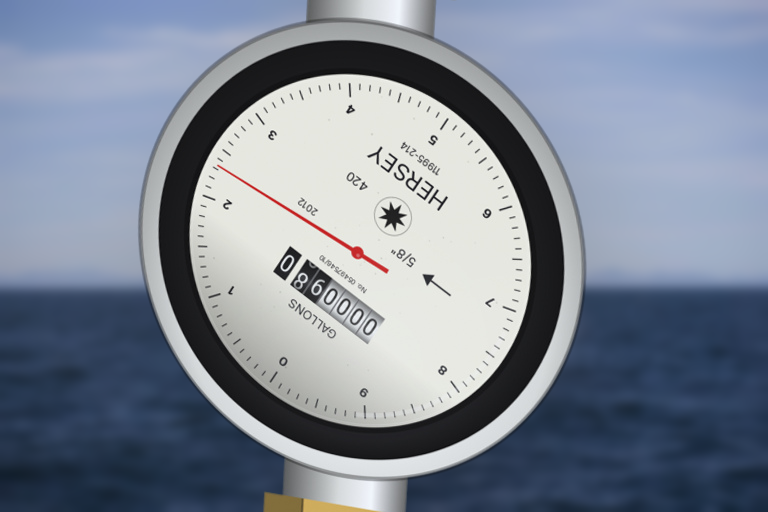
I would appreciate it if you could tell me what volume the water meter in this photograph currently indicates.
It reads 982.3 gal
